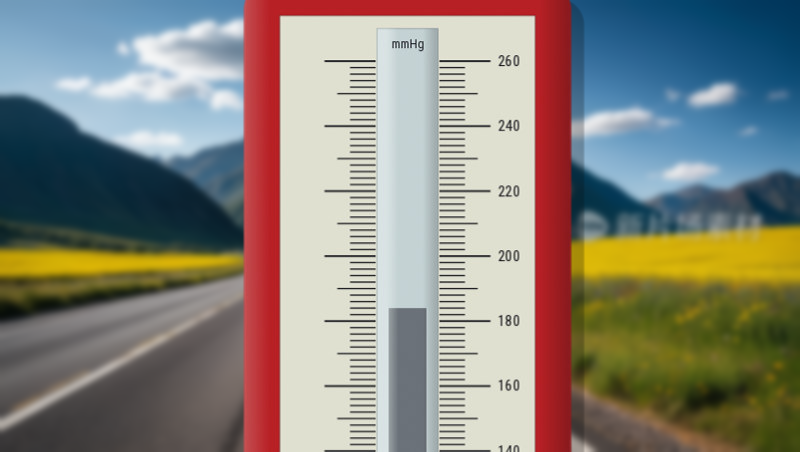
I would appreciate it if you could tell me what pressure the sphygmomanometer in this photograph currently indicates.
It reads 184 mmHg
